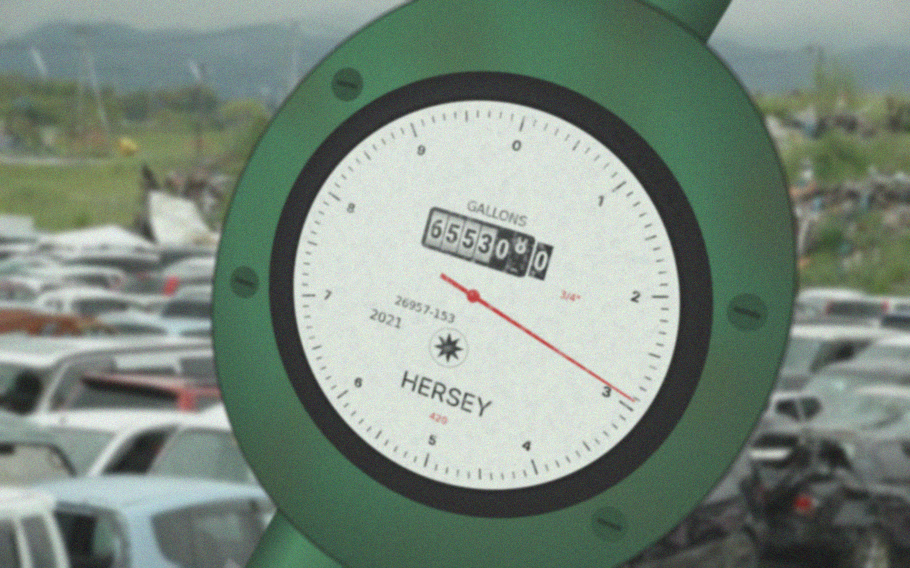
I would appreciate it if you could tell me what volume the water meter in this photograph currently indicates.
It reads 6553082.9 gal
